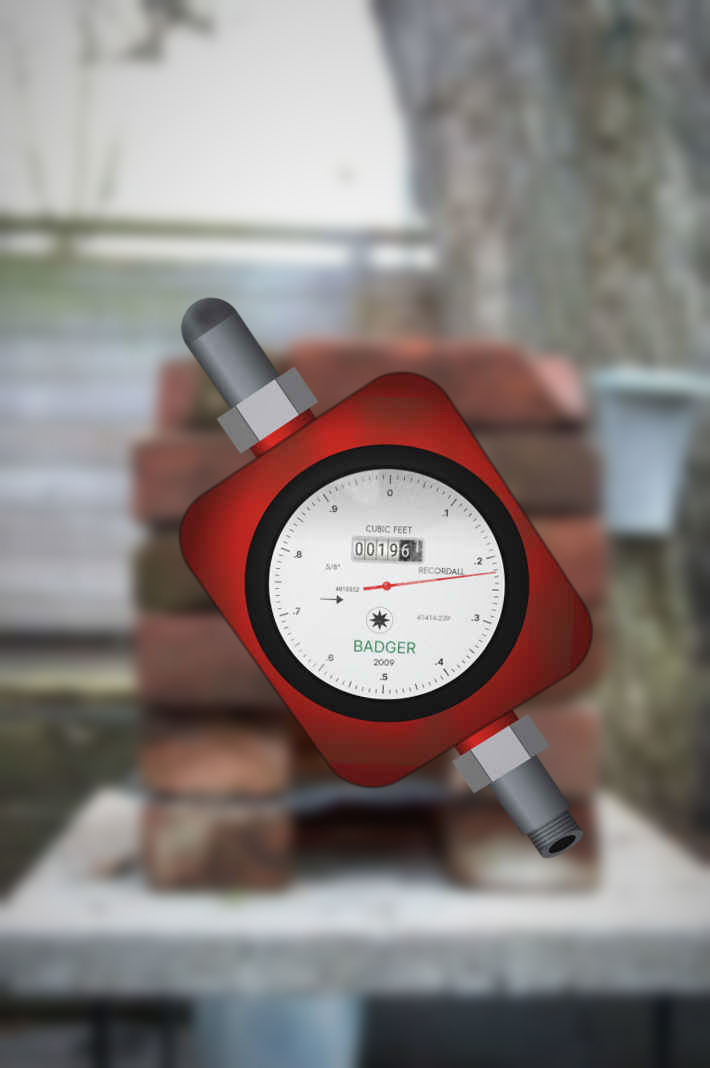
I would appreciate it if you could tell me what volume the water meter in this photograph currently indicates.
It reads 1961.22 ft³
